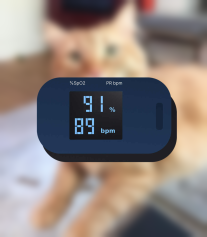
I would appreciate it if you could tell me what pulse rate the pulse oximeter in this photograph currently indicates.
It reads 89 bpm
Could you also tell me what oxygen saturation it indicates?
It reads 91 %
